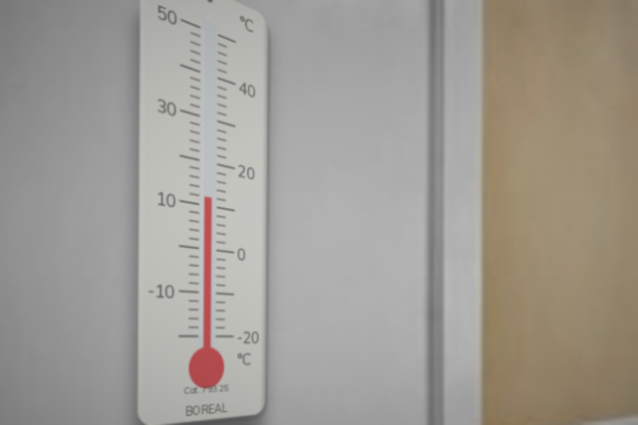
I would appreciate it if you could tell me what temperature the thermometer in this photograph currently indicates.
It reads 12 °C
